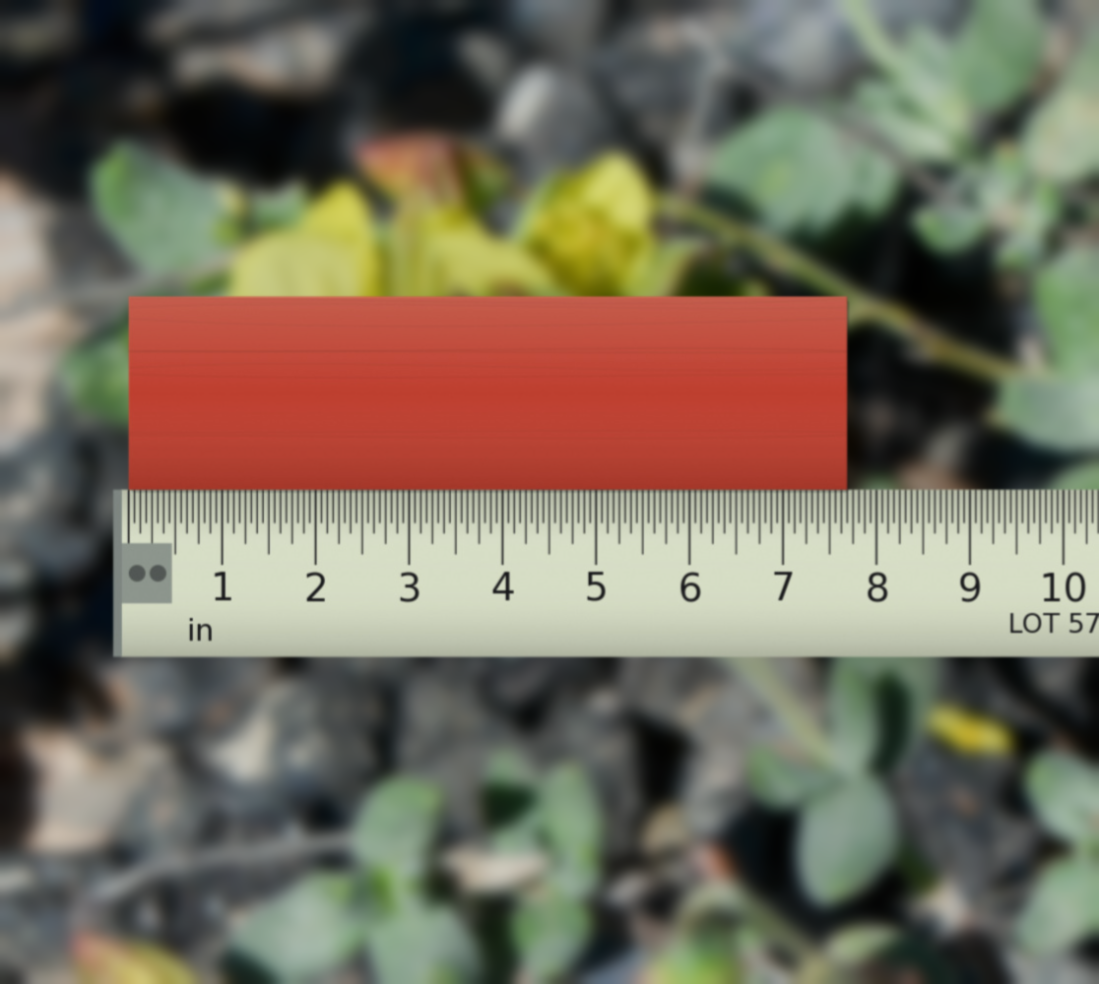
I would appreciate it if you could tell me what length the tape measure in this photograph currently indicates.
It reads 7.6875 in
